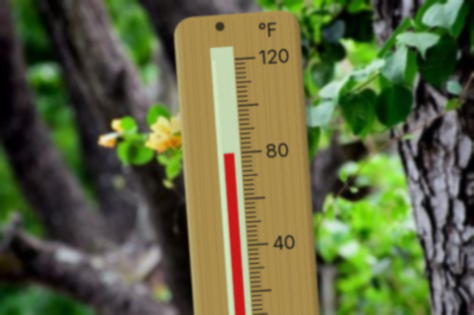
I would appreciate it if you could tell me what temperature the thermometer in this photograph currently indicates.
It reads 80 °F
